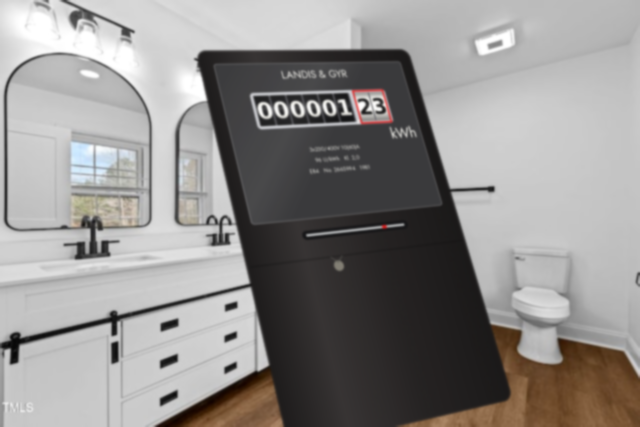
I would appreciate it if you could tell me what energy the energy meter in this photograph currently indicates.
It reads 1.23 kWh
